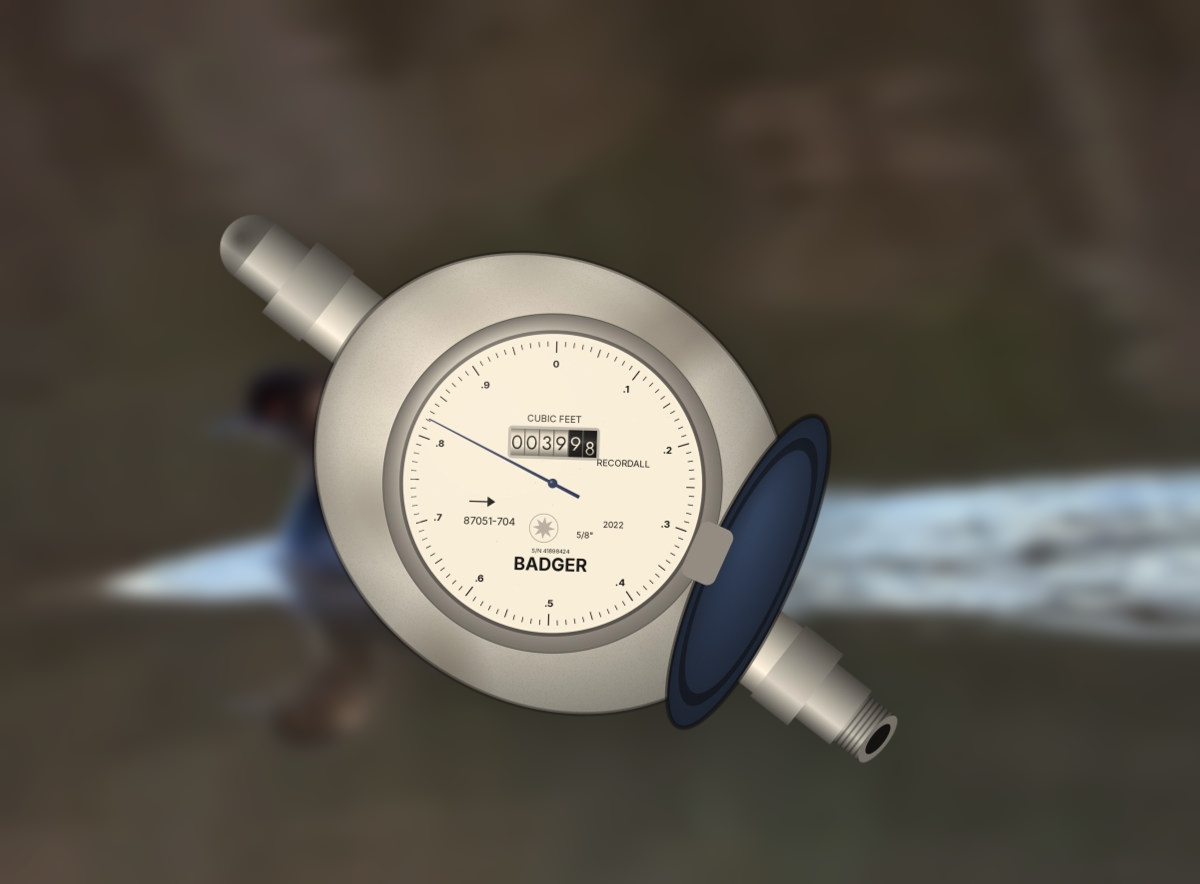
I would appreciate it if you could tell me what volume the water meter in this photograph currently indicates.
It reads 3997.82 ft³
